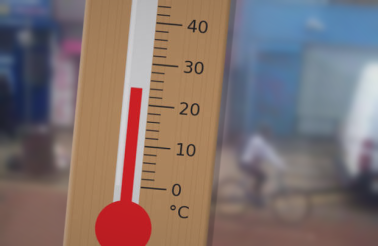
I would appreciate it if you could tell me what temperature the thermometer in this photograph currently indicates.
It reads 24 °C
